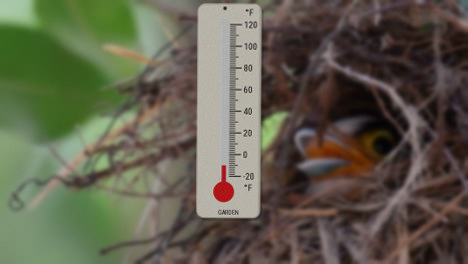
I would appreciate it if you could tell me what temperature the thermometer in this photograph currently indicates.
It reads -10 °F
